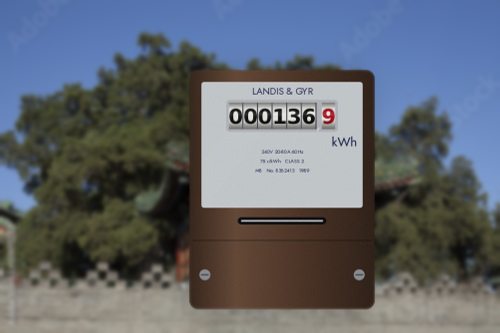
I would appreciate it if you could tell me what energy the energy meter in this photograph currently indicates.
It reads 136.9 kWh
